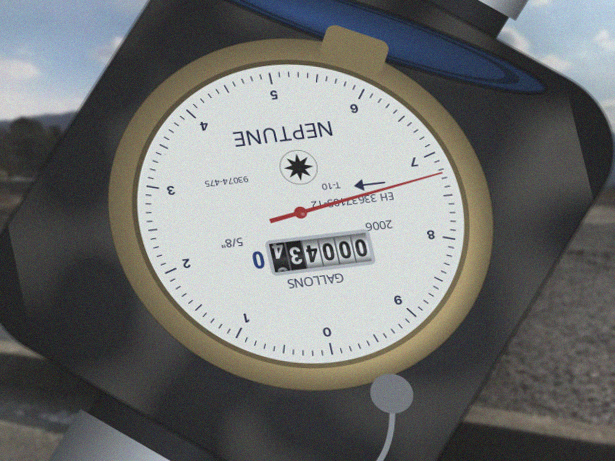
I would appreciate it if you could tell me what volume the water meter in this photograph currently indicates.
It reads 4337.2 gal
